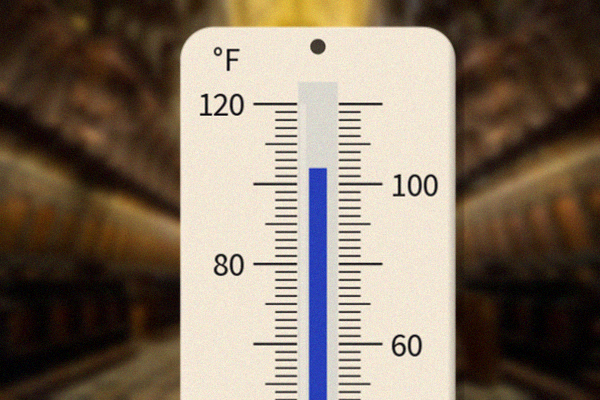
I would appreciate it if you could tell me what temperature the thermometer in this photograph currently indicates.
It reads 104 °F
